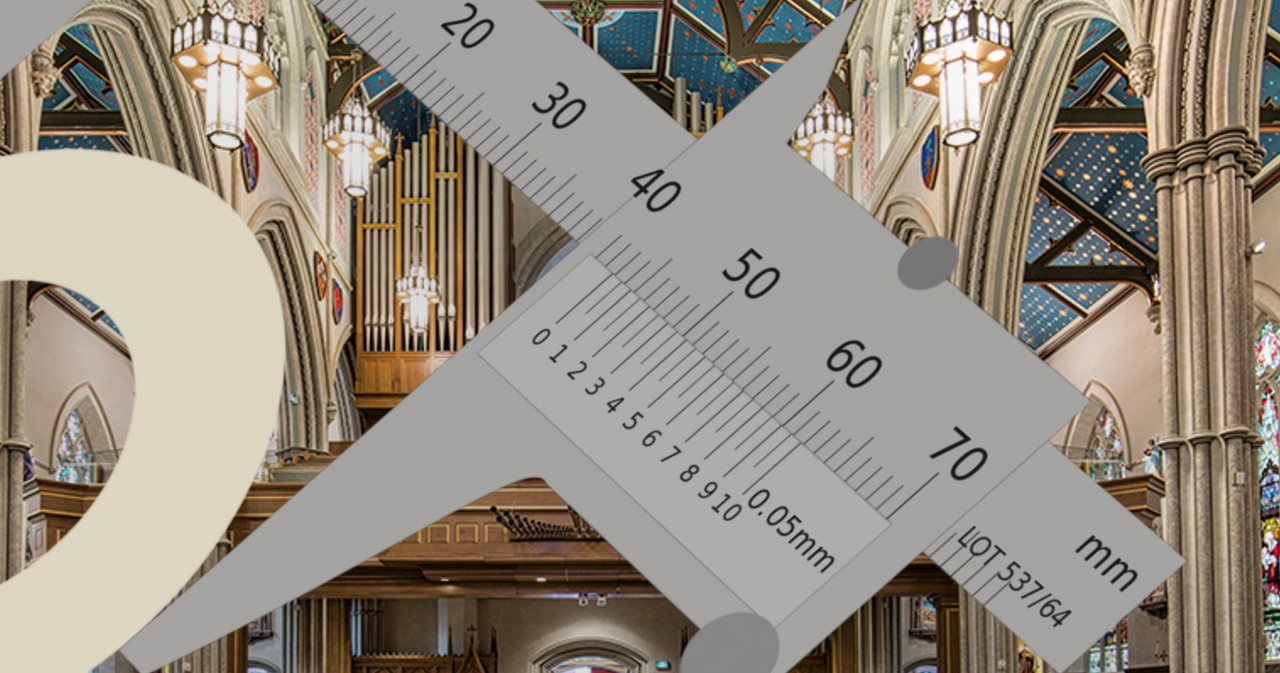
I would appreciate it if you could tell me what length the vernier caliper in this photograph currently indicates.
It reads 42.8 mm
